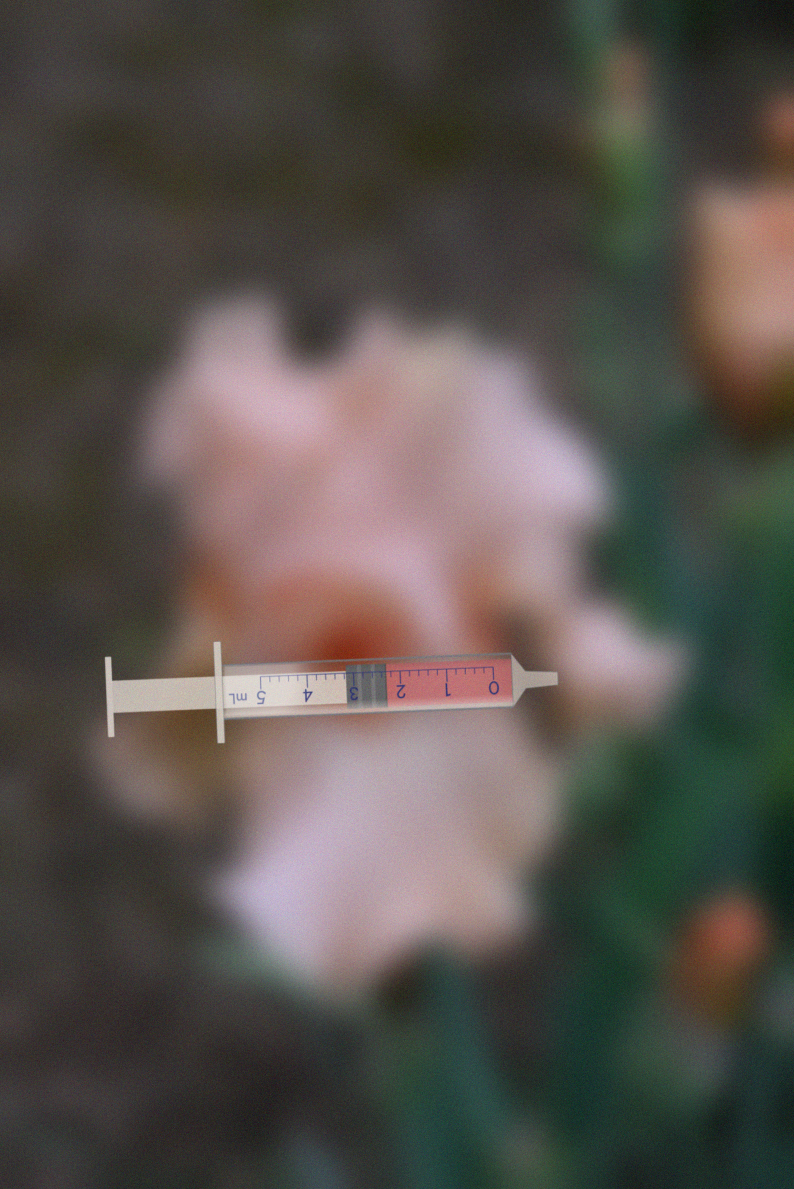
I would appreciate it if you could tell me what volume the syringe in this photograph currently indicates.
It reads 2.3 mL
